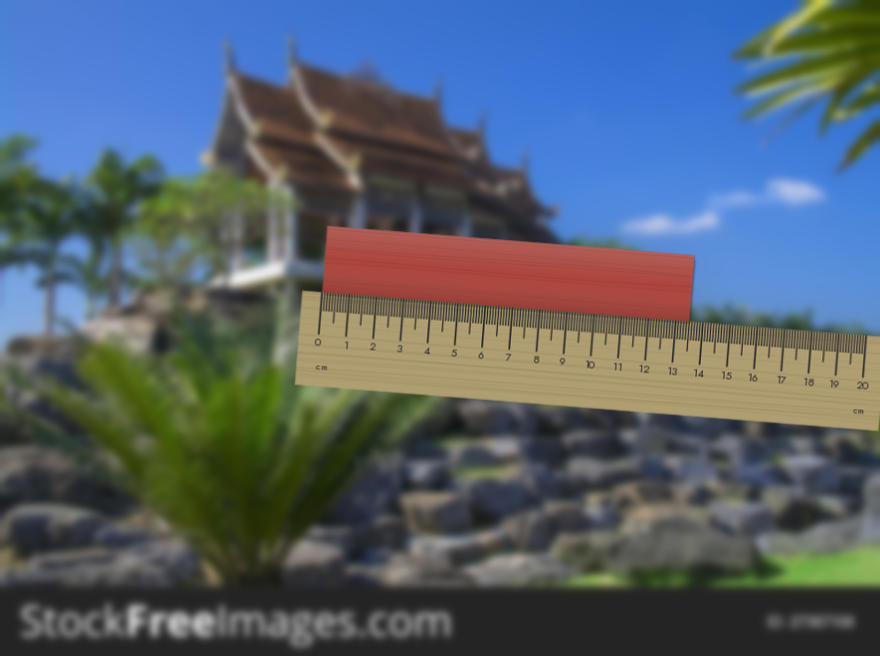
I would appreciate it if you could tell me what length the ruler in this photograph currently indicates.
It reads 13.5 cm
